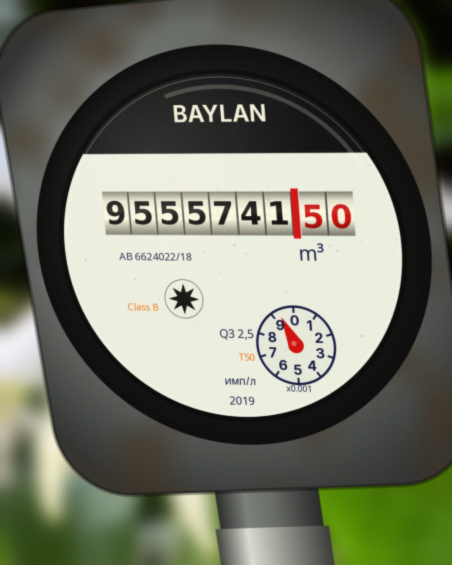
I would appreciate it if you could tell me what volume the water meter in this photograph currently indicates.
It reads 9555741.499 m³
